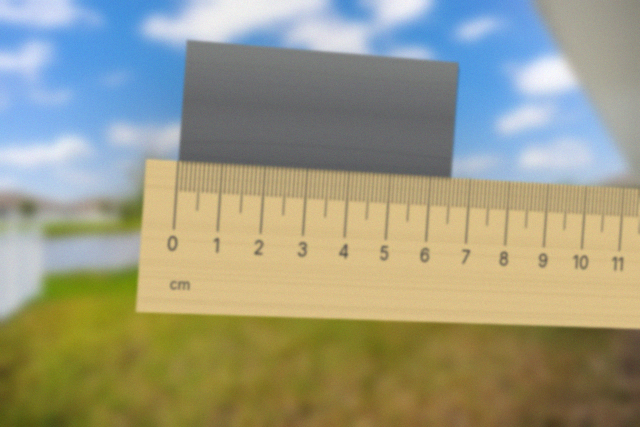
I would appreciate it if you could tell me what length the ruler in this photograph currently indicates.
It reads 6.5 cm
